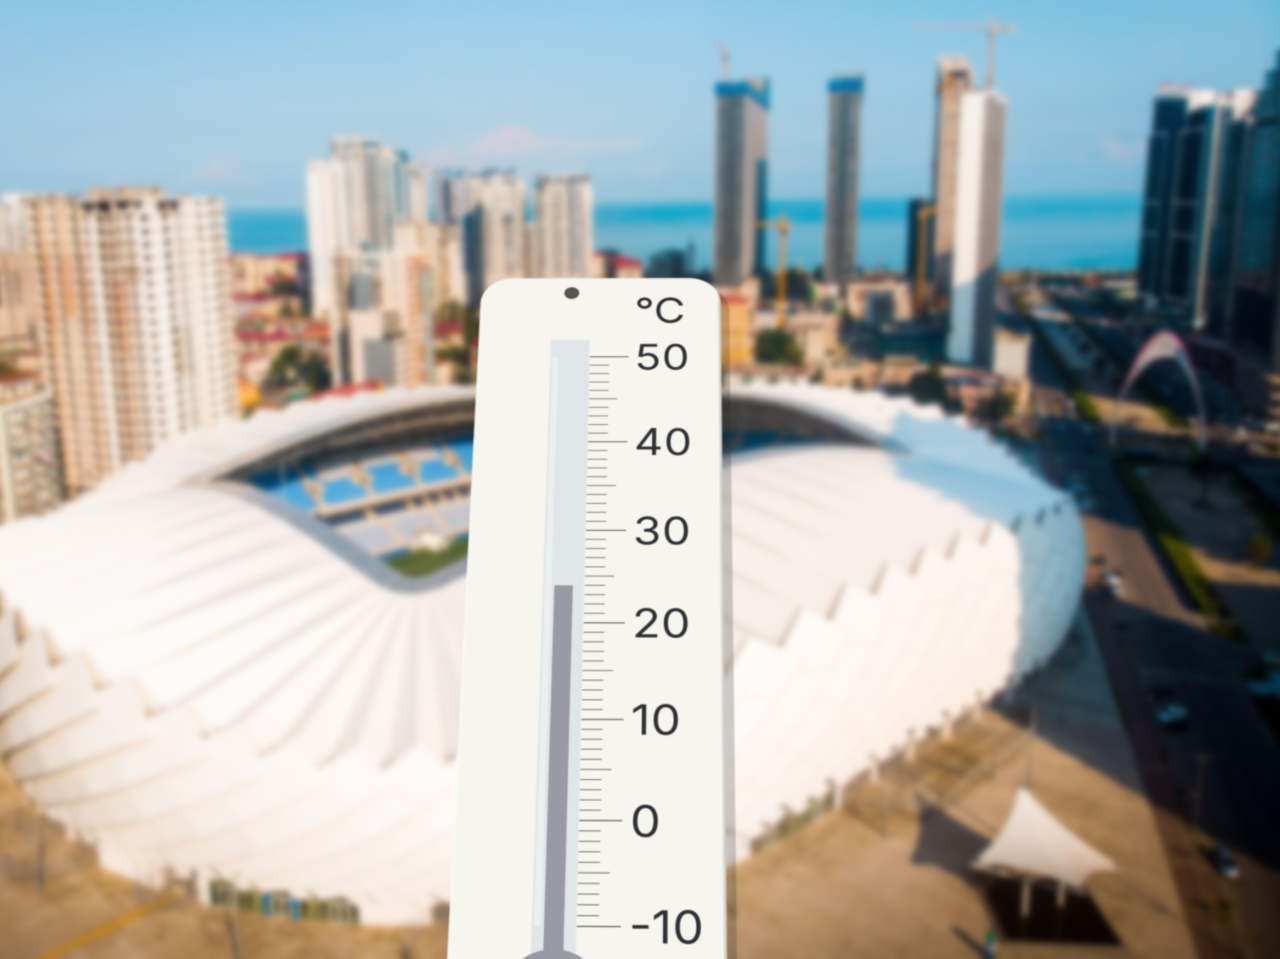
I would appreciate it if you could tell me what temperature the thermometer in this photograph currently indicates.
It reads 24 °C
